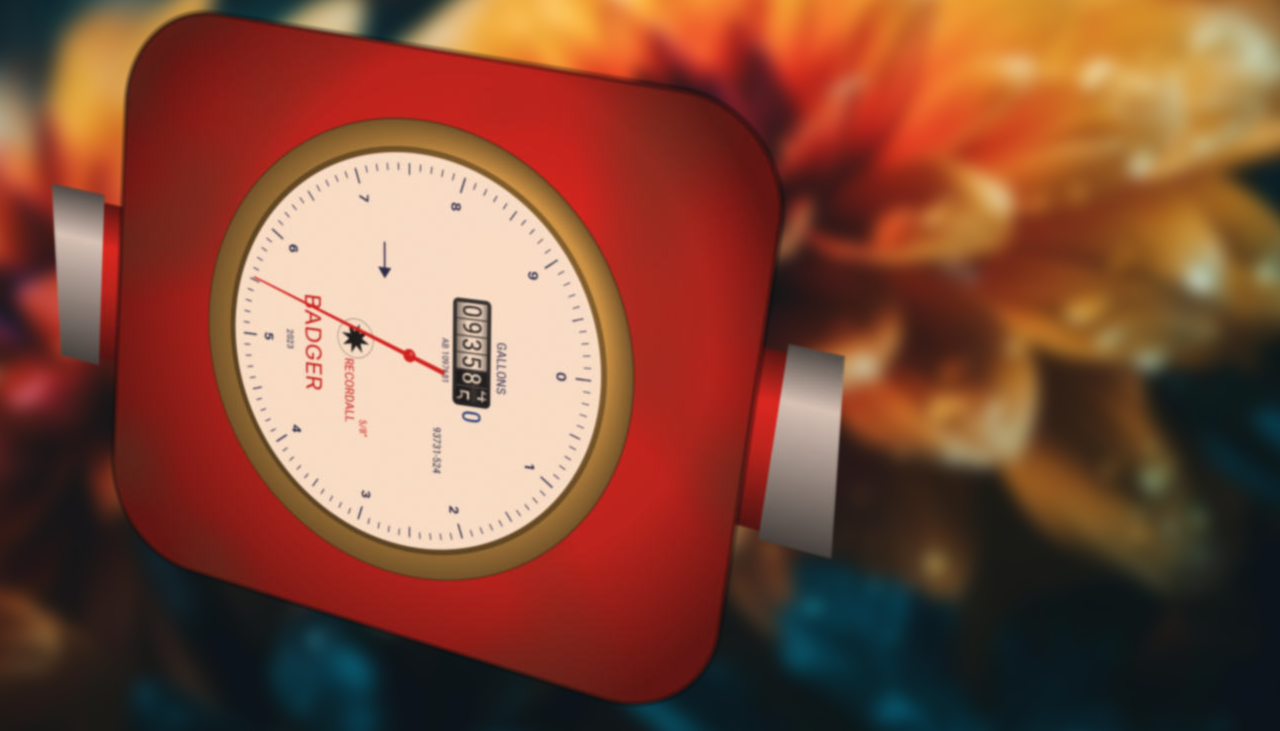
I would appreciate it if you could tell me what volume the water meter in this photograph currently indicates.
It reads 935845.5 gal
